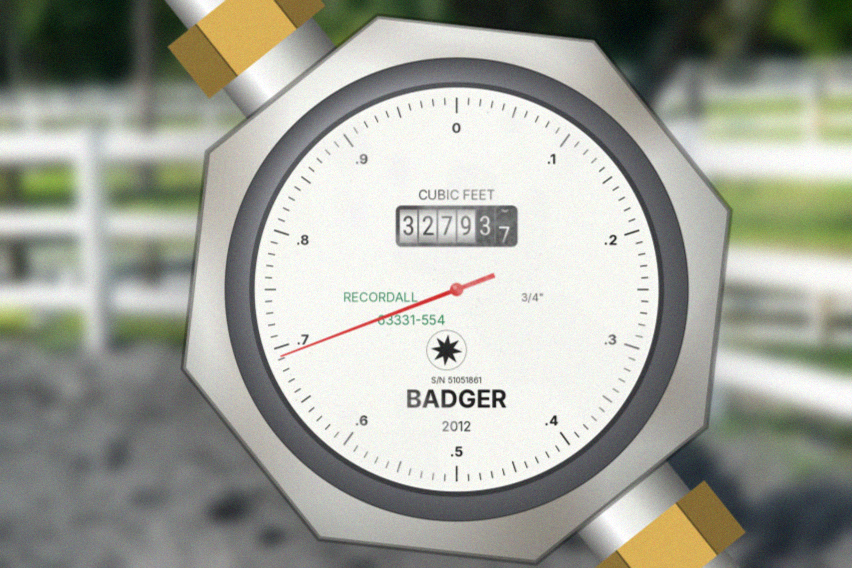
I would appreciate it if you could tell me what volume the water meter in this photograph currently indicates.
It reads 327936.69 ft³
